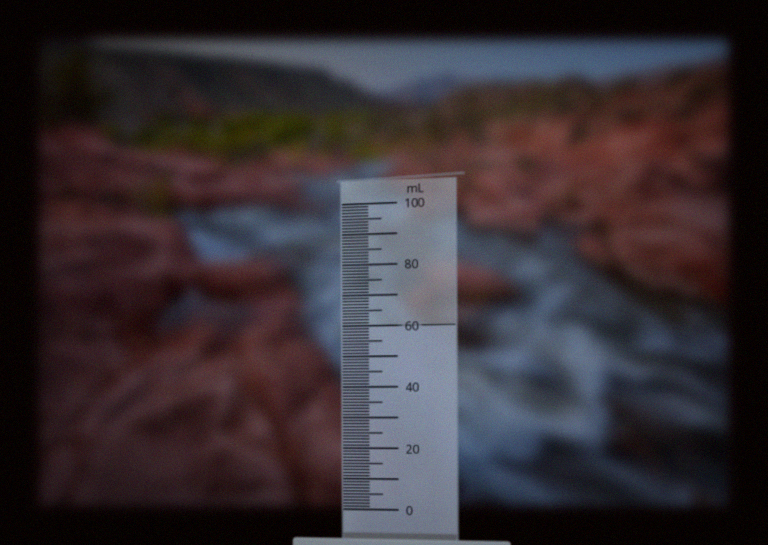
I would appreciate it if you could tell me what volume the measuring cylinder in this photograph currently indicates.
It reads 60 mL
